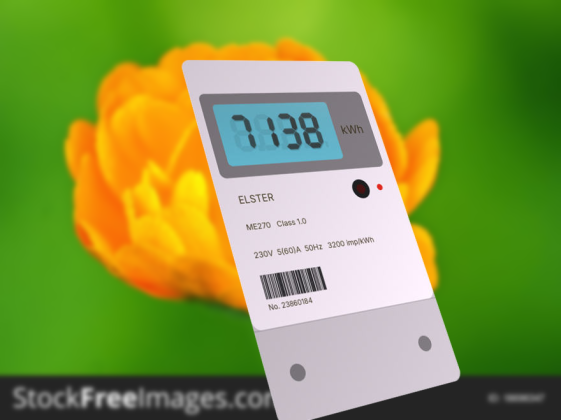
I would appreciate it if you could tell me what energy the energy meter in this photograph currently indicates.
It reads 7138 kWh
